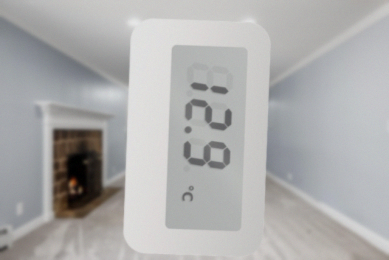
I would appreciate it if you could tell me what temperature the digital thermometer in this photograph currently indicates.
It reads 12.9 °C
